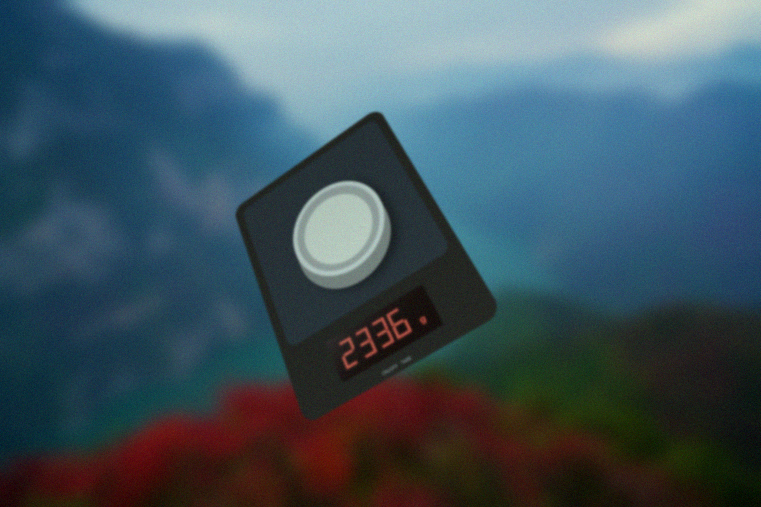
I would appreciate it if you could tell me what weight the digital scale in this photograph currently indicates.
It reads 2336 g
